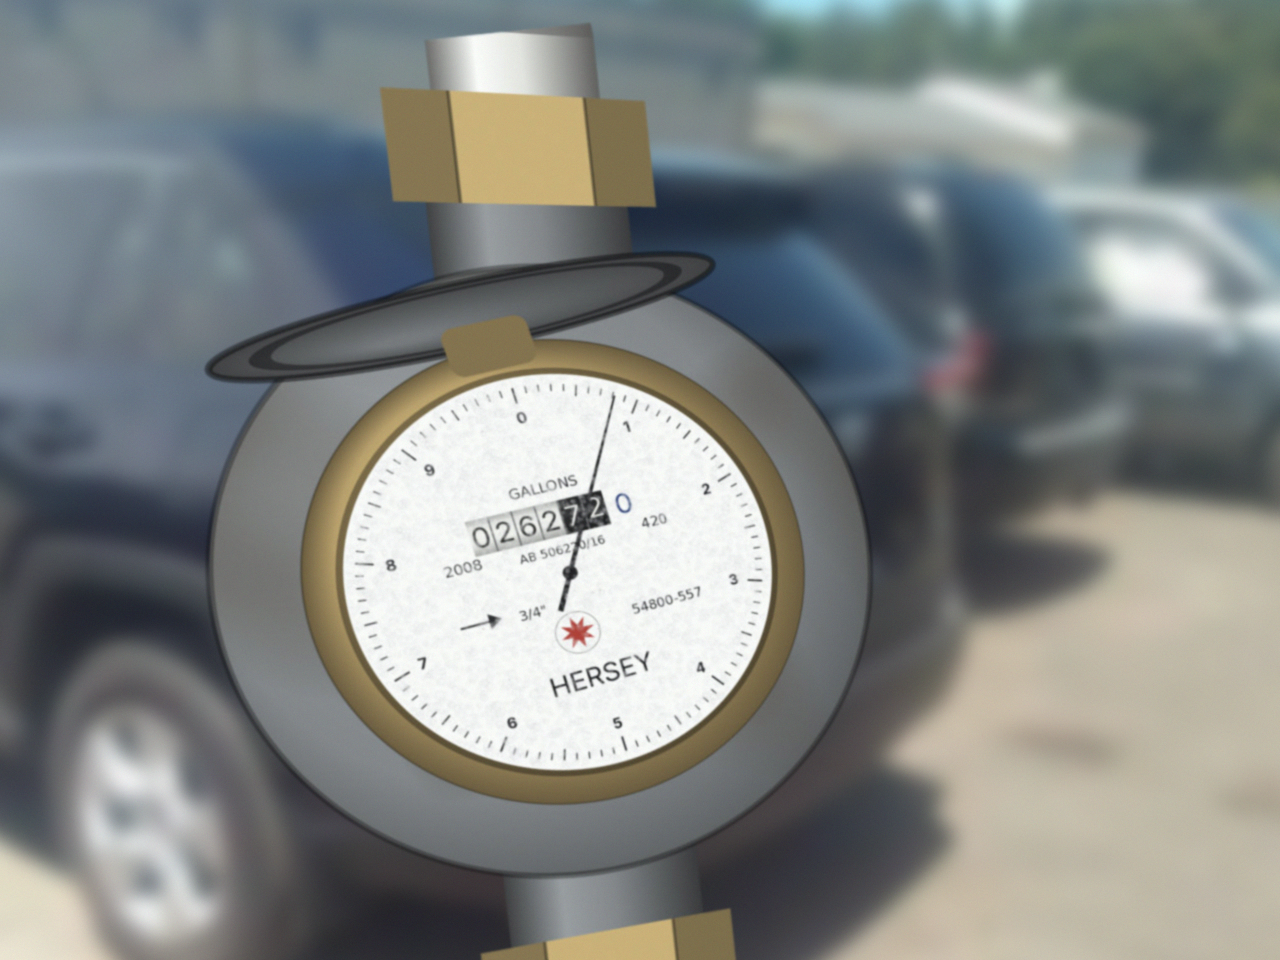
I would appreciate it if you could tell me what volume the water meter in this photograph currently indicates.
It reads 262720.8 gal
